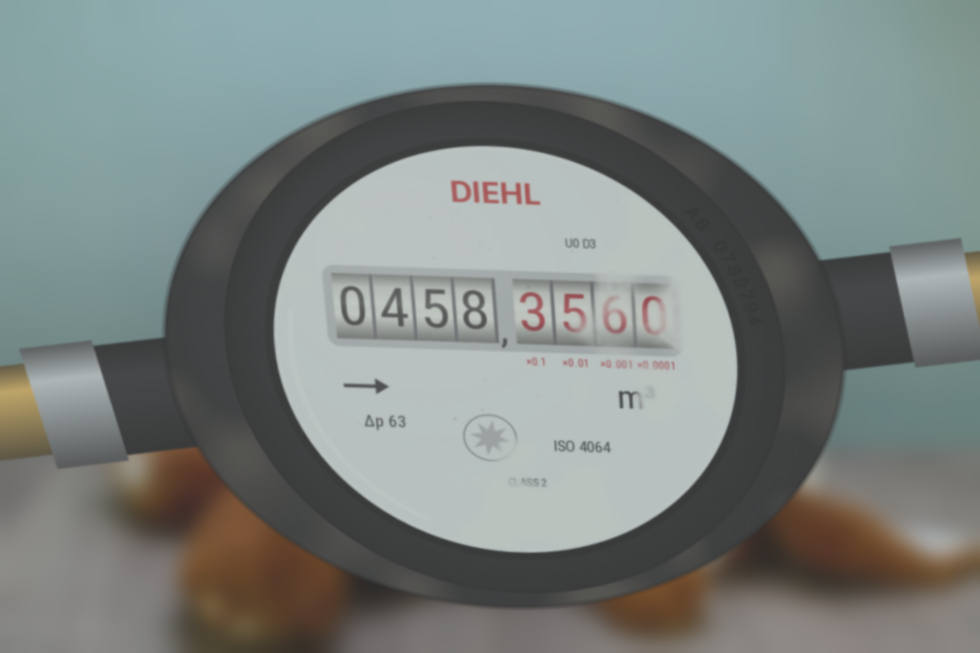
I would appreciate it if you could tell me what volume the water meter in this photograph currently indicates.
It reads 458.3560 m³
